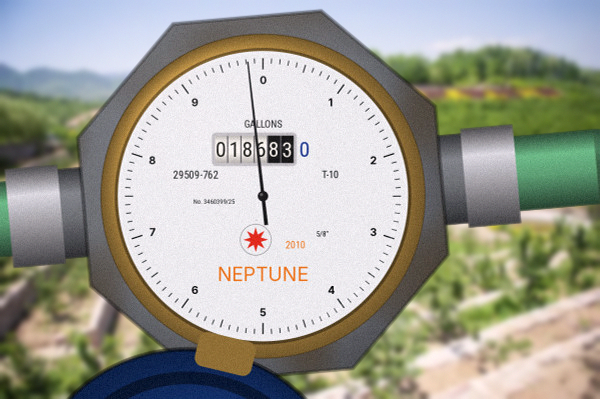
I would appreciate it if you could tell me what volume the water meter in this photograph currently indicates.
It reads 186829.8 gal
